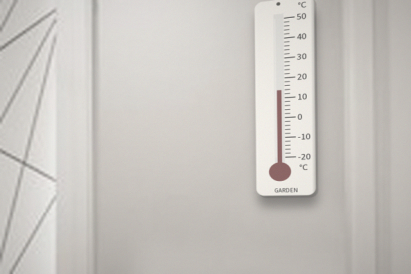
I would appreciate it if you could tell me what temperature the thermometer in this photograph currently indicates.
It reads 14 °C
